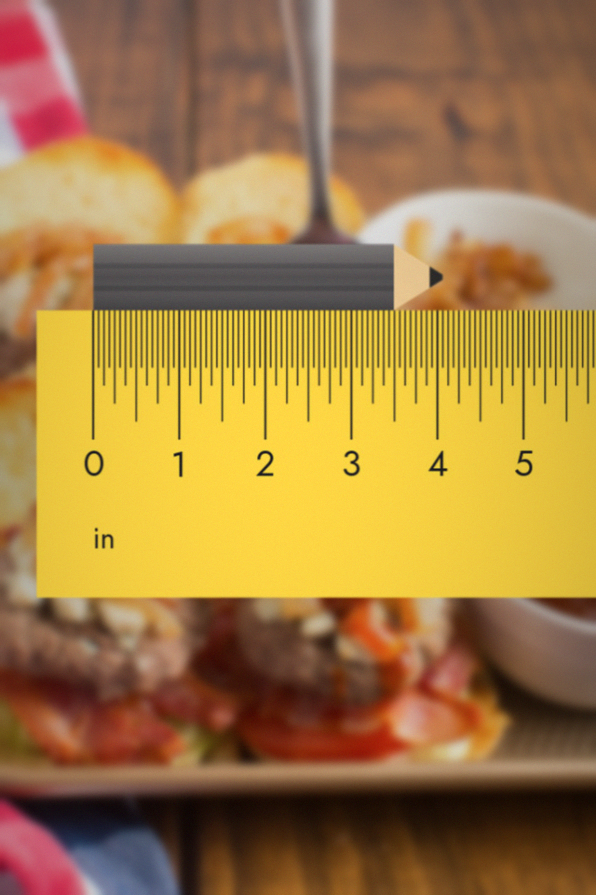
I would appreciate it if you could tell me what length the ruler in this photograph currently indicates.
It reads 4.0625 in
